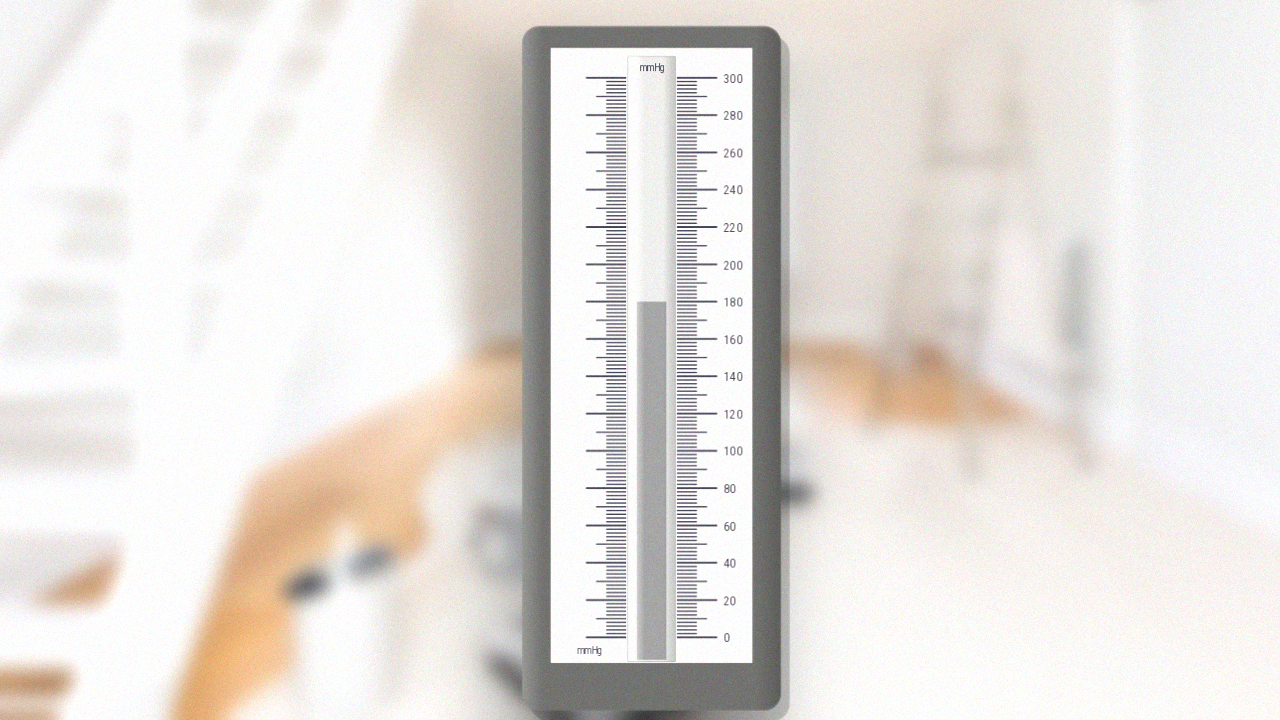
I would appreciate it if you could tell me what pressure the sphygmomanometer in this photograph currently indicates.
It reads 180 mmHg
